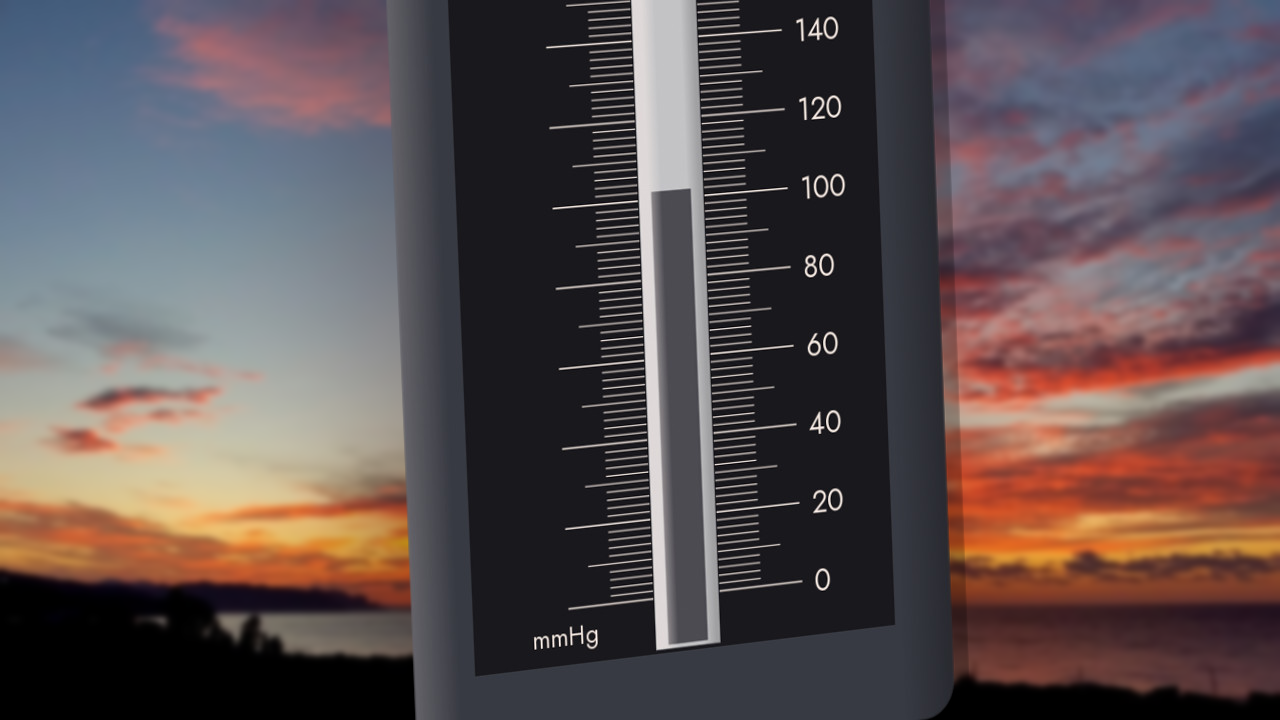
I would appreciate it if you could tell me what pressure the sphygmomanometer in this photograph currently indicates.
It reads 102 mmHg
